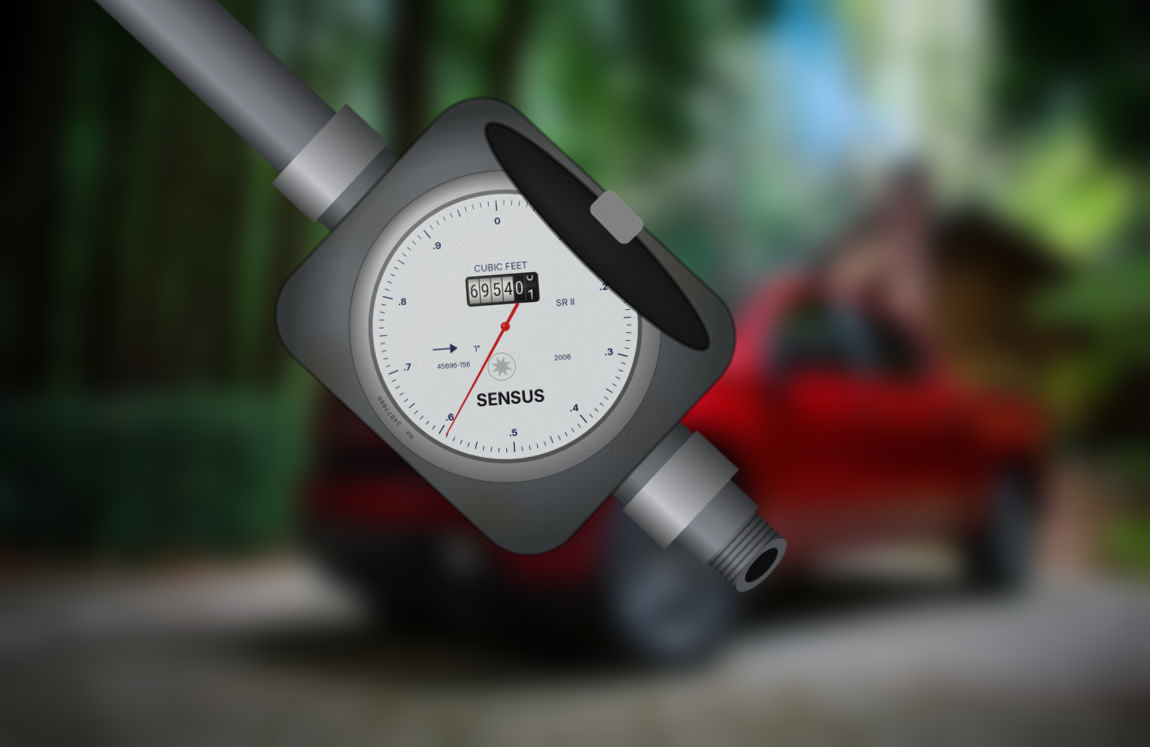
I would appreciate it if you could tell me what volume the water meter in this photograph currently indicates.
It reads 695400.59 ft³
